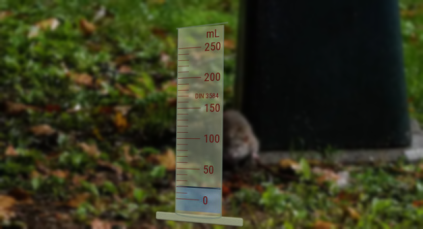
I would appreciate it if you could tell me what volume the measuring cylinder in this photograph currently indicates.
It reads 20 mL
